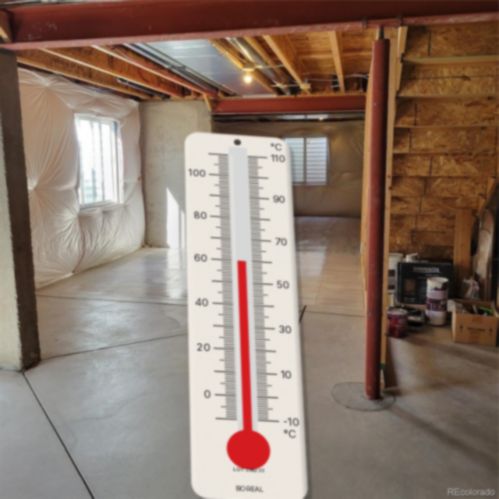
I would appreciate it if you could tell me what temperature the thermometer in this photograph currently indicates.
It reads 60 °C
